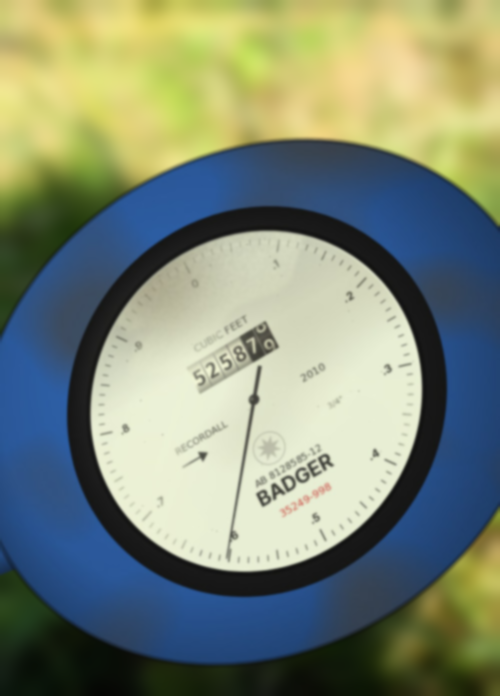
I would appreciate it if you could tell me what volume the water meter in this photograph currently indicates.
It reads 525878.60 ft³
